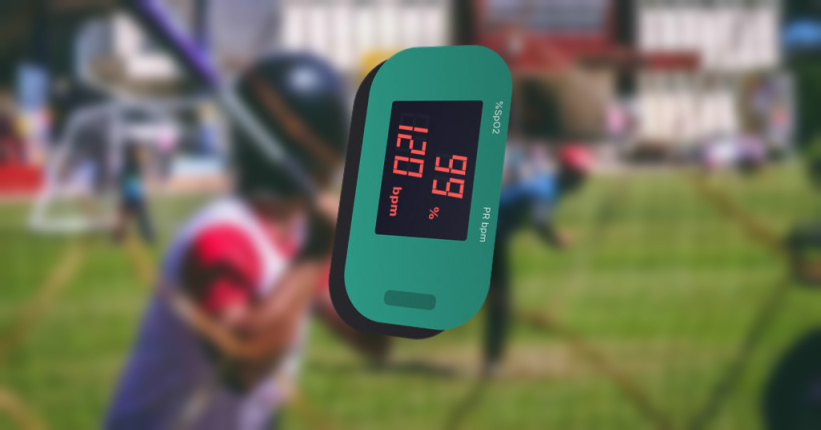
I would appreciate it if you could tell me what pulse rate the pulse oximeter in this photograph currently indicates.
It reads 120 bpm
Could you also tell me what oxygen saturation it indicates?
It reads 99 %
